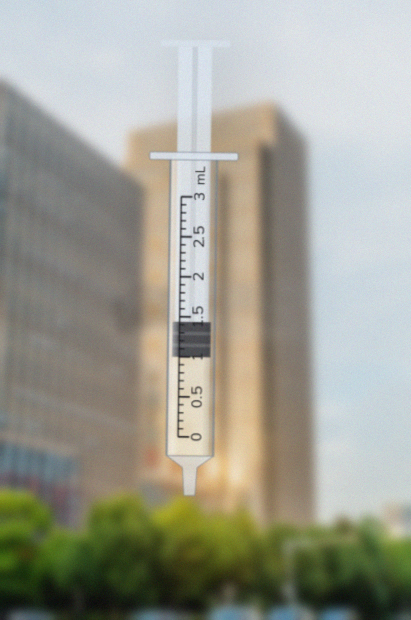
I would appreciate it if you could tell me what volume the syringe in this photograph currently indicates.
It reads 1 mL
